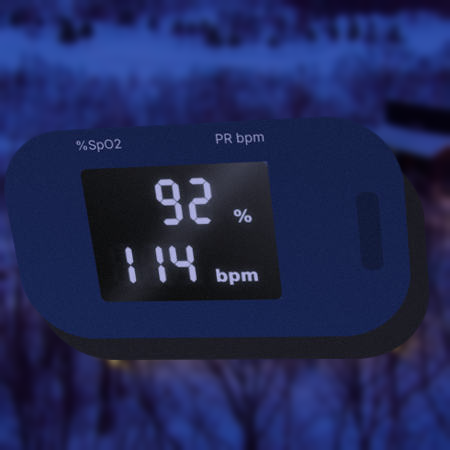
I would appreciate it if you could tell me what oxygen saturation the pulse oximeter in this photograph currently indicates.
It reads 92 %
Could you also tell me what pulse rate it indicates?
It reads 114 bpm
